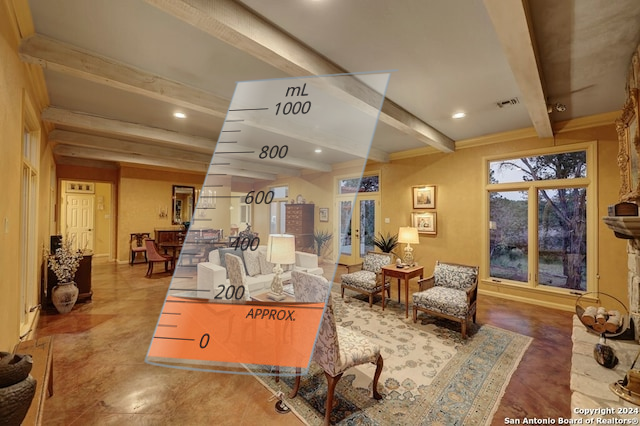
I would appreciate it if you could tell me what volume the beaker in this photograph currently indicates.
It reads 150 mL
